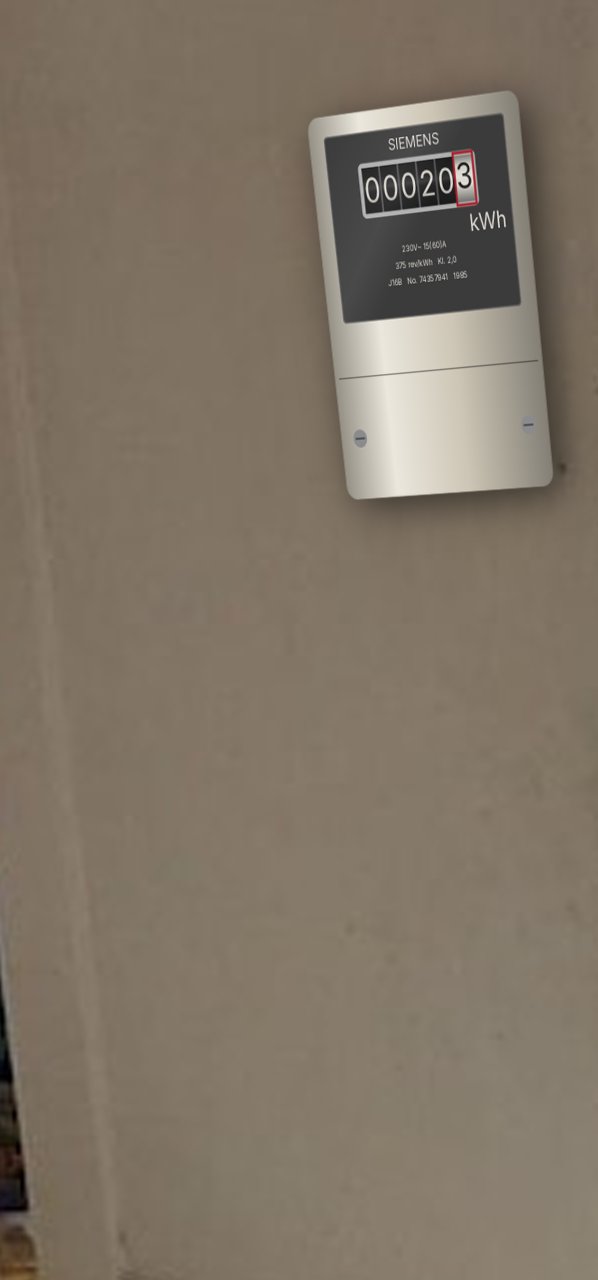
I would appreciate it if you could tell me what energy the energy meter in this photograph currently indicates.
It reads 20.3 kWh
